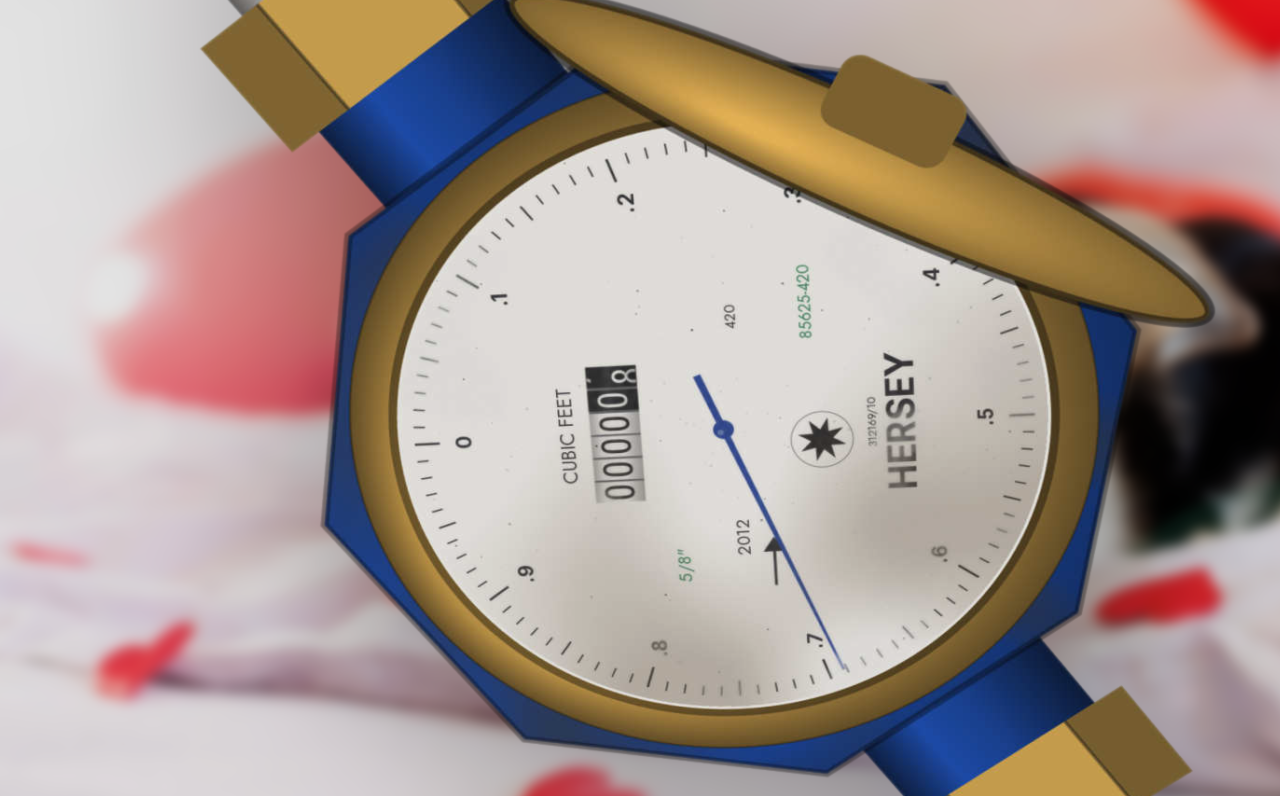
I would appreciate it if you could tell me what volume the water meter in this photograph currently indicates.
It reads 7.69 ft³
